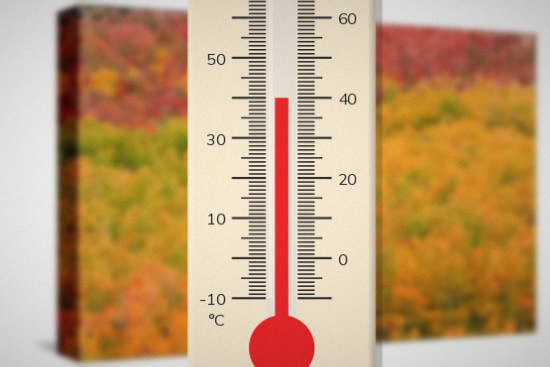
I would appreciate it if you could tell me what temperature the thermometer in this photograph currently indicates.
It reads 40 °C
